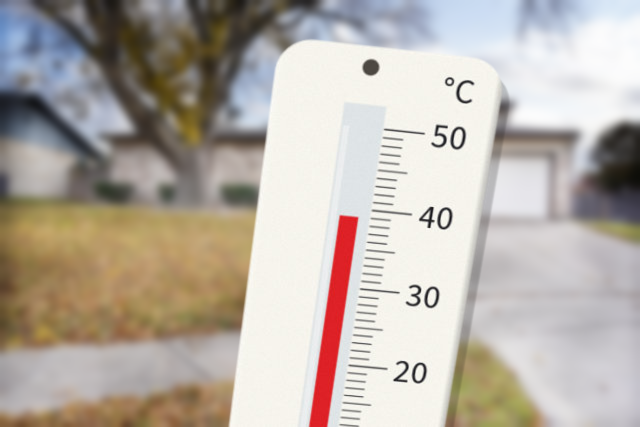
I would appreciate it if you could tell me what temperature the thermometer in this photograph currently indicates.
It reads 39 °C
